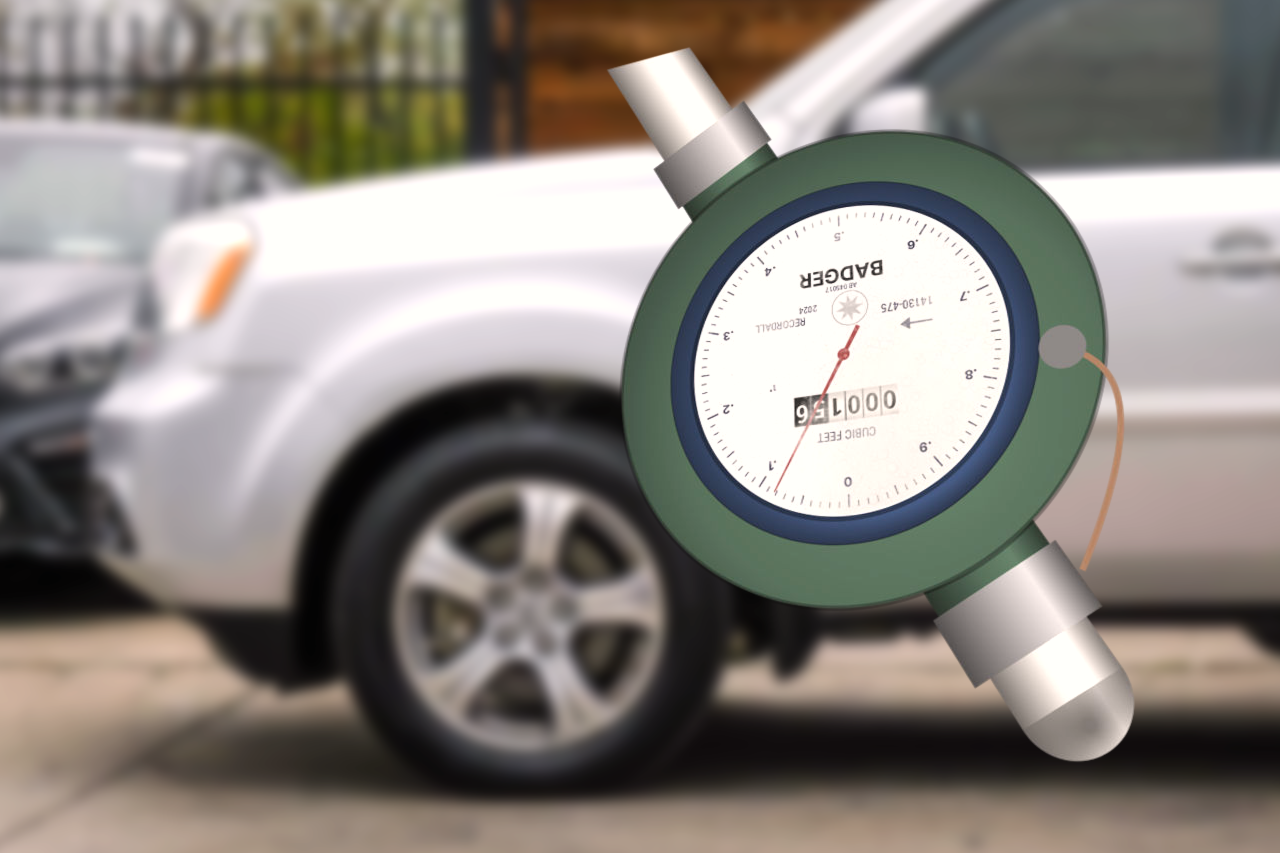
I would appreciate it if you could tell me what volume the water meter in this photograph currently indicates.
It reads 156.08 ft³
